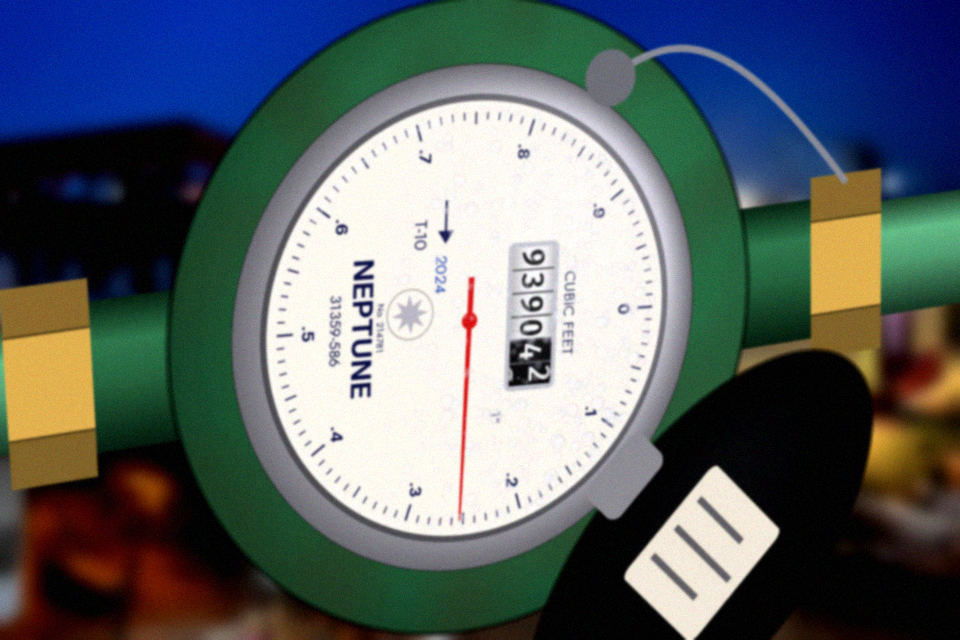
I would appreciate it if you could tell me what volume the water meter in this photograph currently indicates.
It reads 939042.25 ft³
